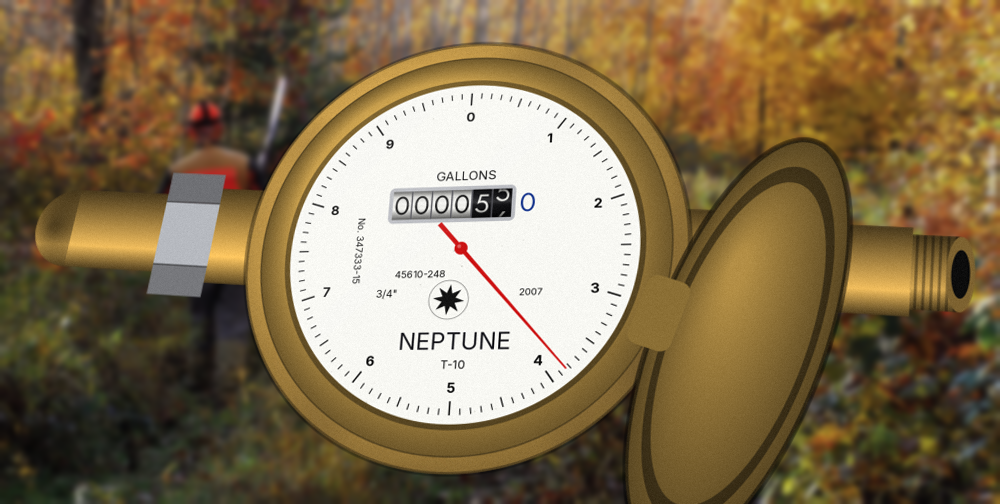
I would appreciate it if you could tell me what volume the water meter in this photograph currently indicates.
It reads 553.8 gal
